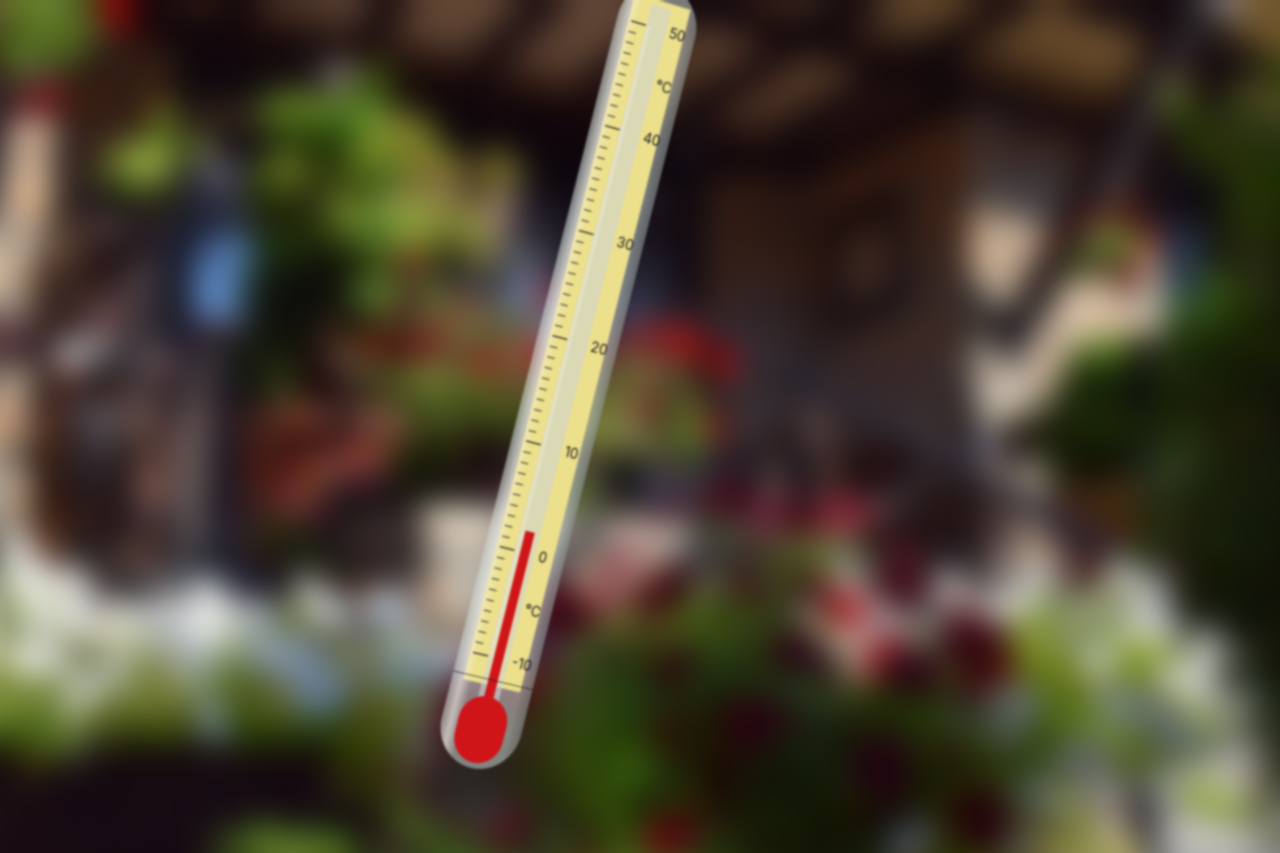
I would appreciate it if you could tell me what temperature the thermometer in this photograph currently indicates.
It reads 2 °C
